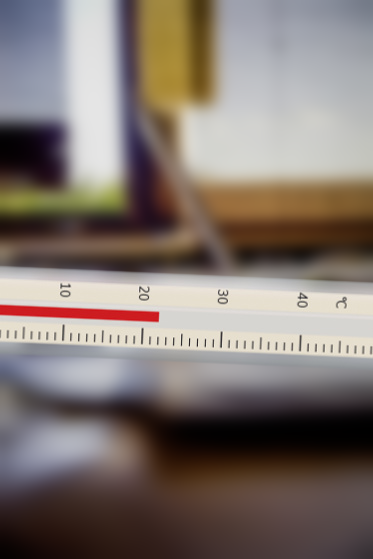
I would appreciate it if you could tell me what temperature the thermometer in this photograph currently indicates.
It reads 22 °C
